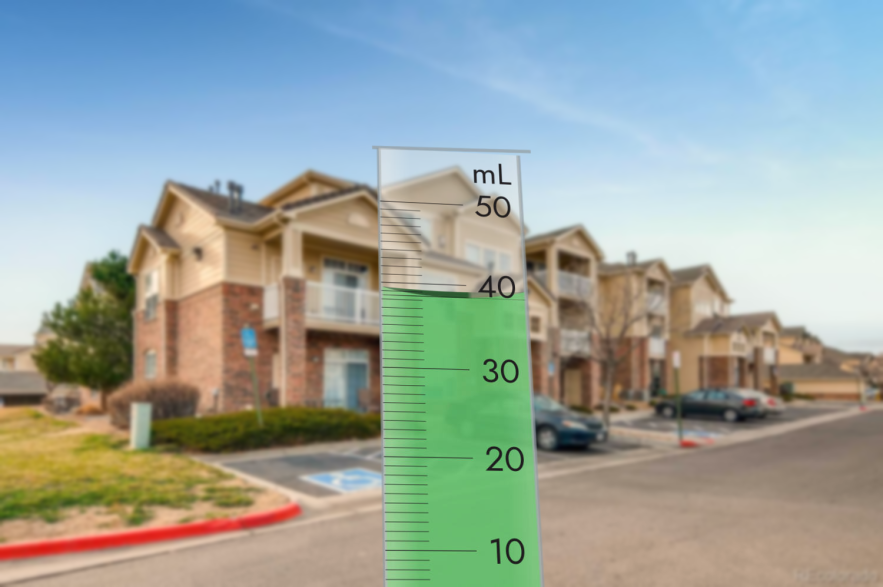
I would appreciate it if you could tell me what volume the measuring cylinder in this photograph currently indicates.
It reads 38.5 mL
